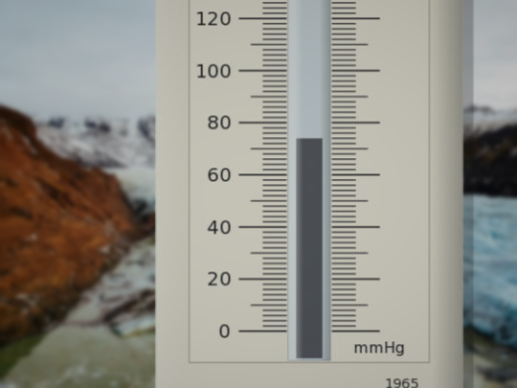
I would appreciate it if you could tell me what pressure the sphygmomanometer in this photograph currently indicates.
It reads 74 mmHg
